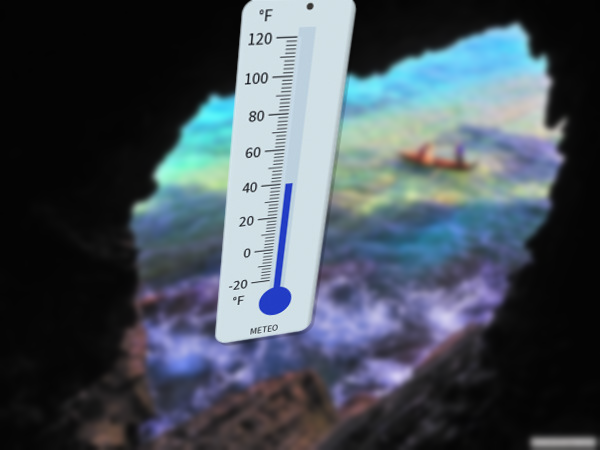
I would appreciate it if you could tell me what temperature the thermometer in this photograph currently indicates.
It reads 40 °F
